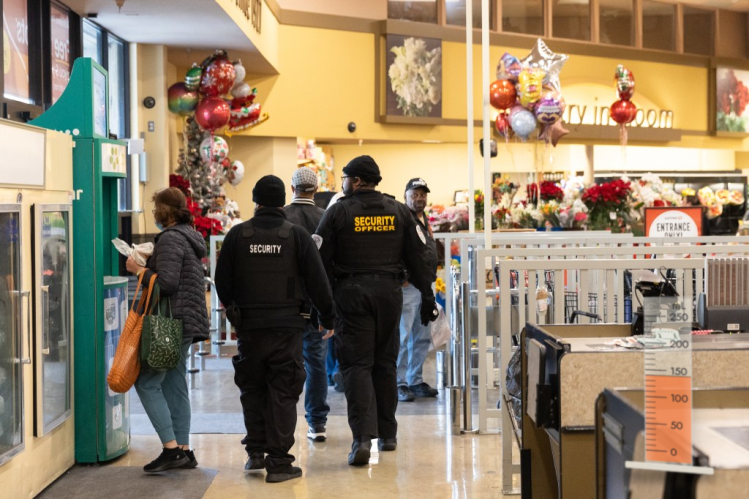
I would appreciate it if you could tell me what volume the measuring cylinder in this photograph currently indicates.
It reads 140 mL
